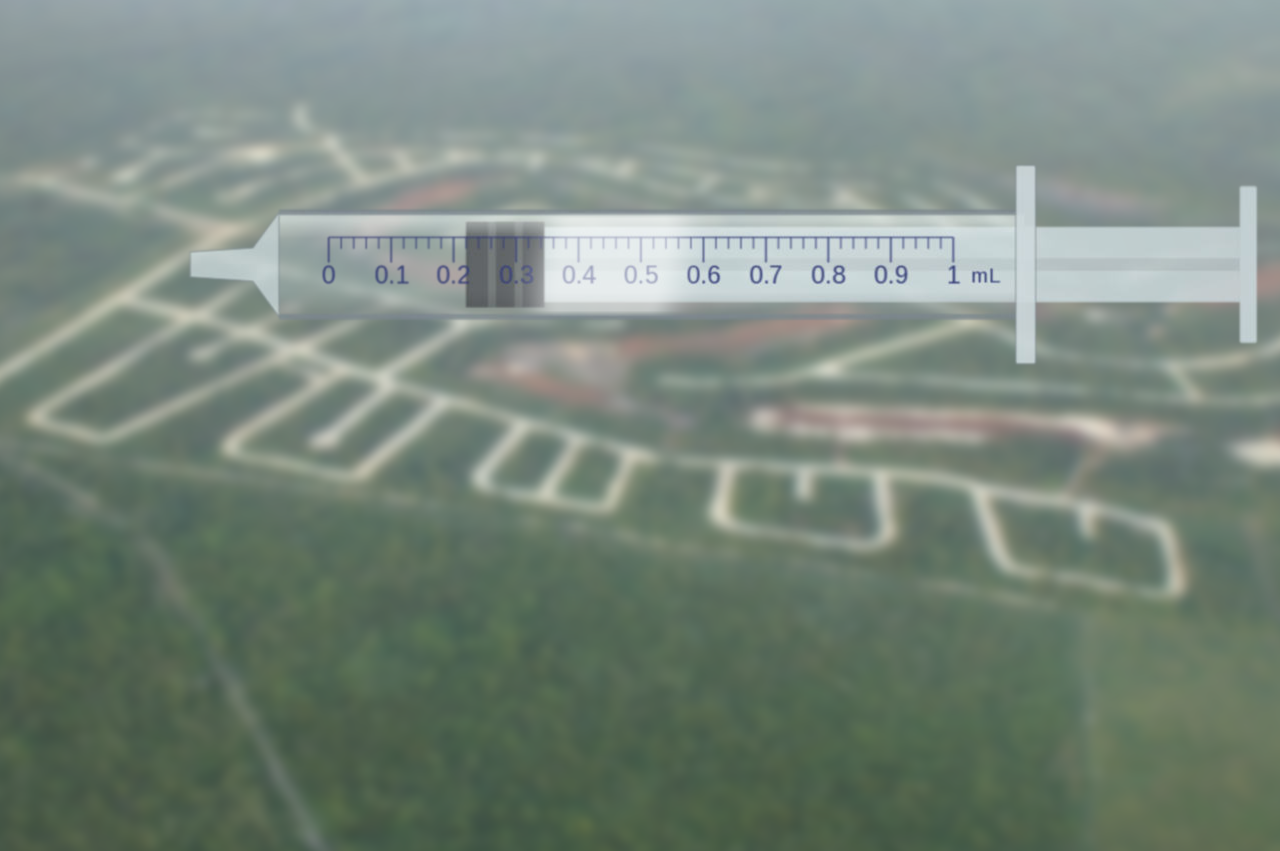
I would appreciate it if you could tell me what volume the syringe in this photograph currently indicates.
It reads 0.22 mL
